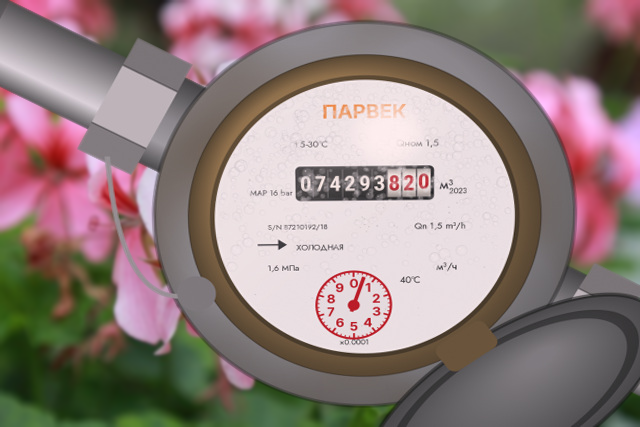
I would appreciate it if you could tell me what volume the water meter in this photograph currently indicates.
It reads 74293.8200 m³
